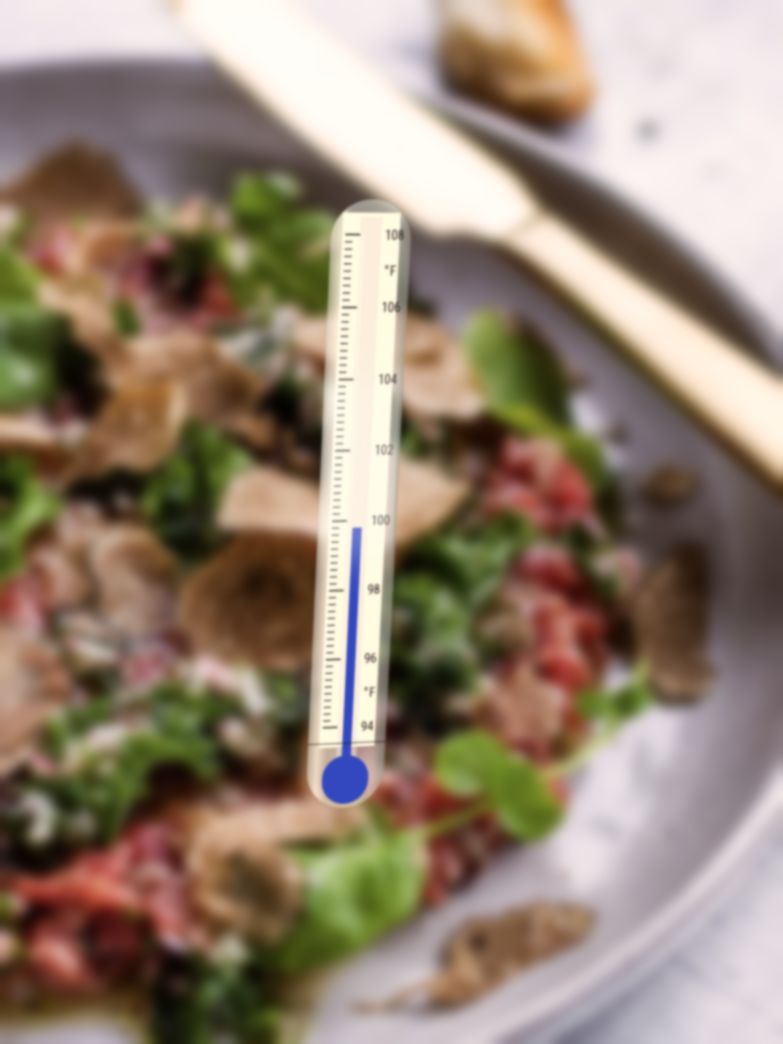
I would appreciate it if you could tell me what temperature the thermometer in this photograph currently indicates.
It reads 99.8 °F
